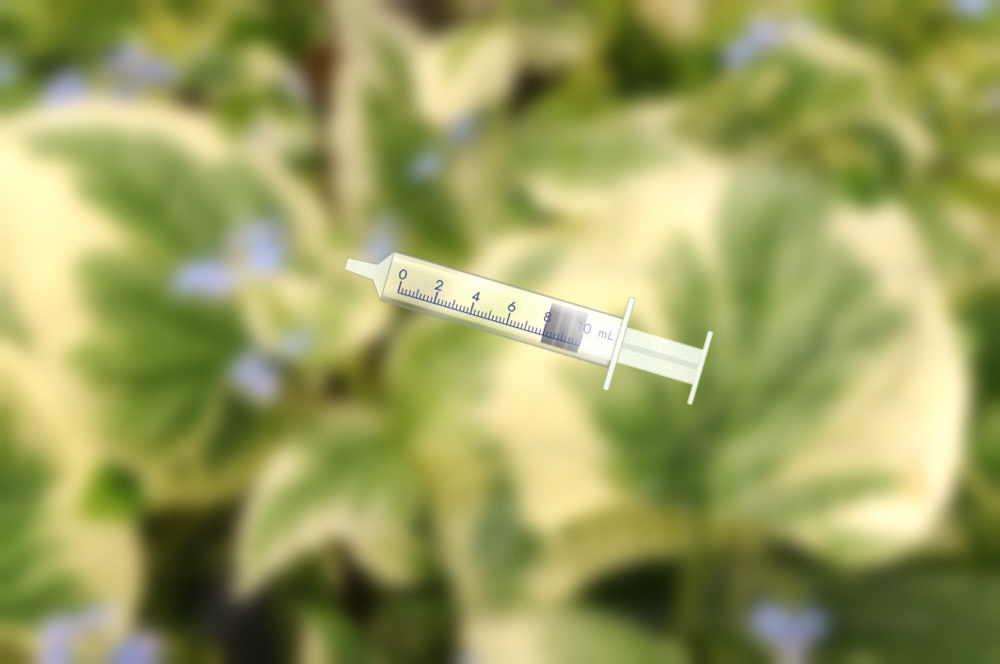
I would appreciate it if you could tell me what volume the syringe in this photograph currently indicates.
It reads 8 mL
